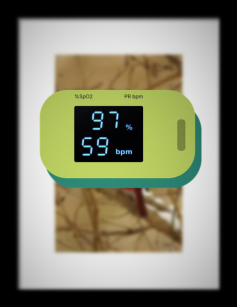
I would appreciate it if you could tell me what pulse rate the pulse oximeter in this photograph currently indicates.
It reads 59 bpm
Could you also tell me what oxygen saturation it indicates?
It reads 97 %
